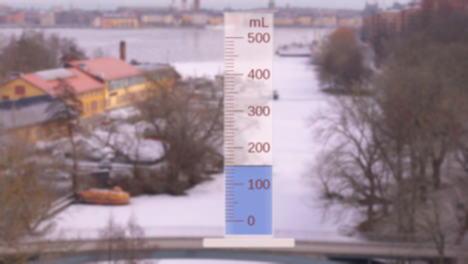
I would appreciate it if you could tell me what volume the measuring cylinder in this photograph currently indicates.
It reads 150 mL
